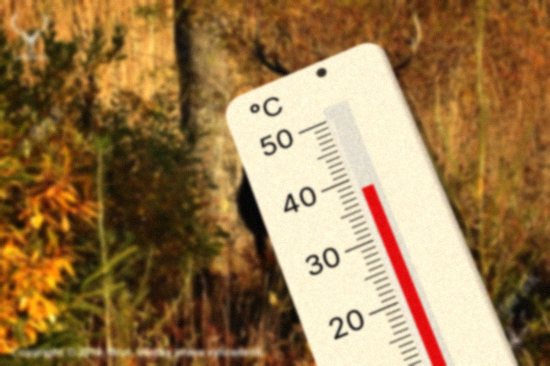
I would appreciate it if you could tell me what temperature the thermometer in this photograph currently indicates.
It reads 38 °C
